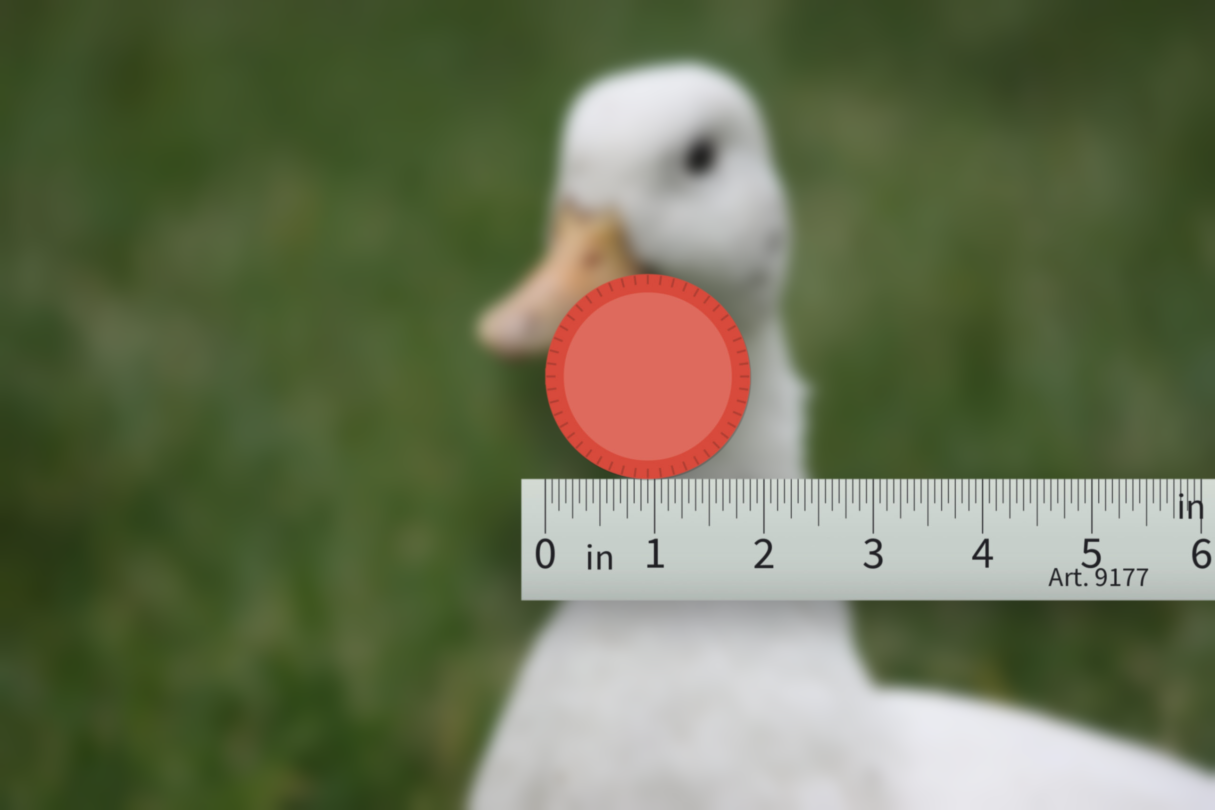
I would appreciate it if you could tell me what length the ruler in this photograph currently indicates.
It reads 1.875 in
